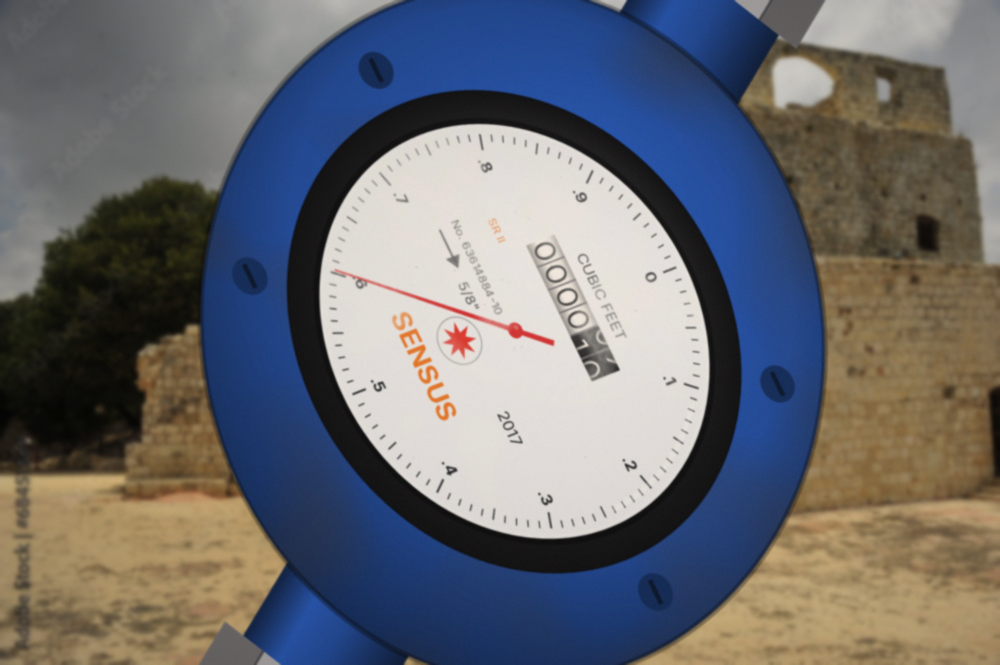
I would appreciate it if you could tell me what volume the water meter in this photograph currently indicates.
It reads 9.60 ft³
